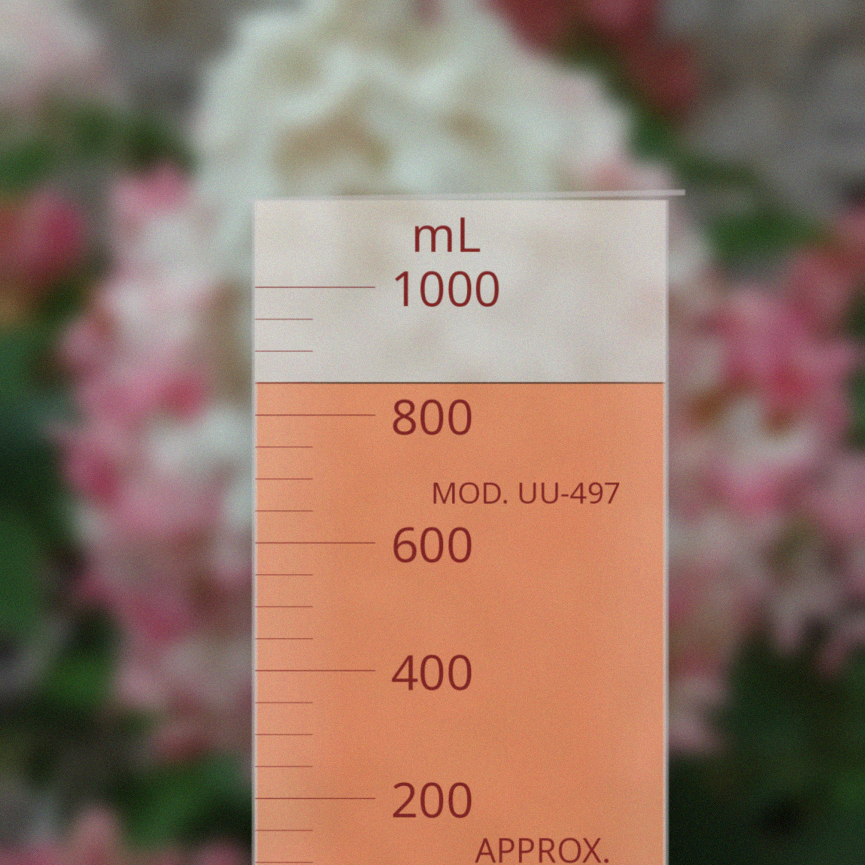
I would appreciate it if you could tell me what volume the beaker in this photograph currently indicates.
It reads 850 mL
